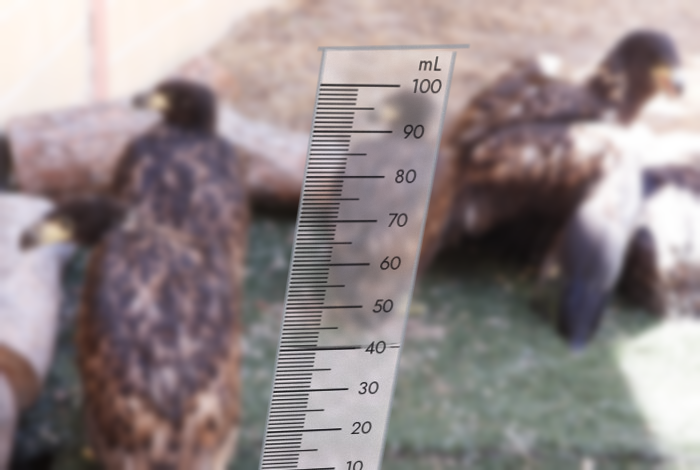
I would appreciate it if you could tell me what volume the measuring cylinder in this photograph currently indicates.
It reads 40 mL
